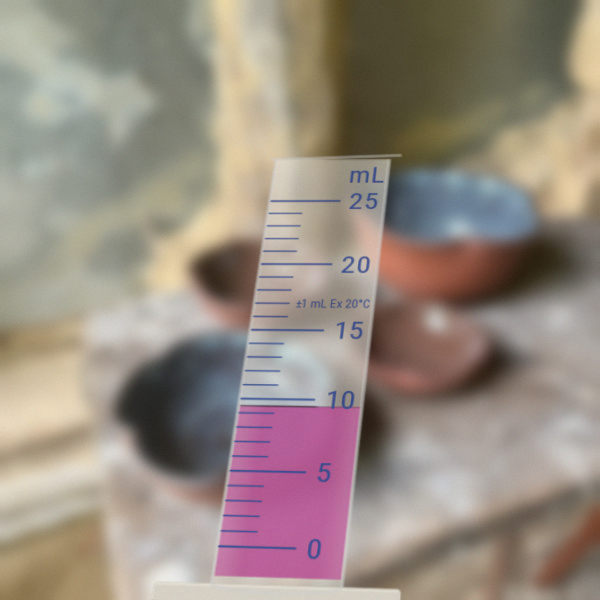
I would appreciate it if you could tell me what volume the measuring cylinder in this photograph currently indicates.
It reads 9.5 mL
